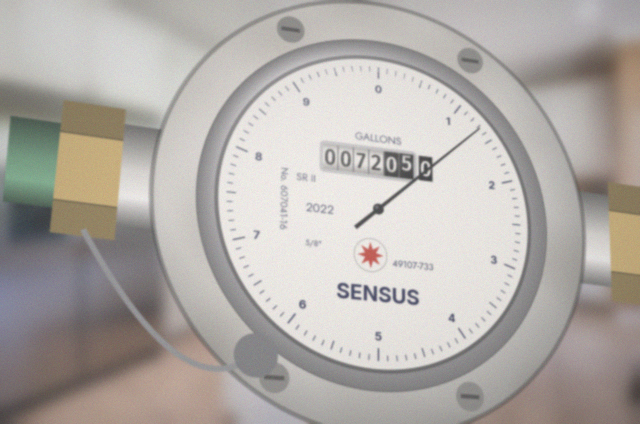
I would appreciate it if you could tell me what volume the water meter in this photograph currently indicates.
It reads 72051.3 gal
